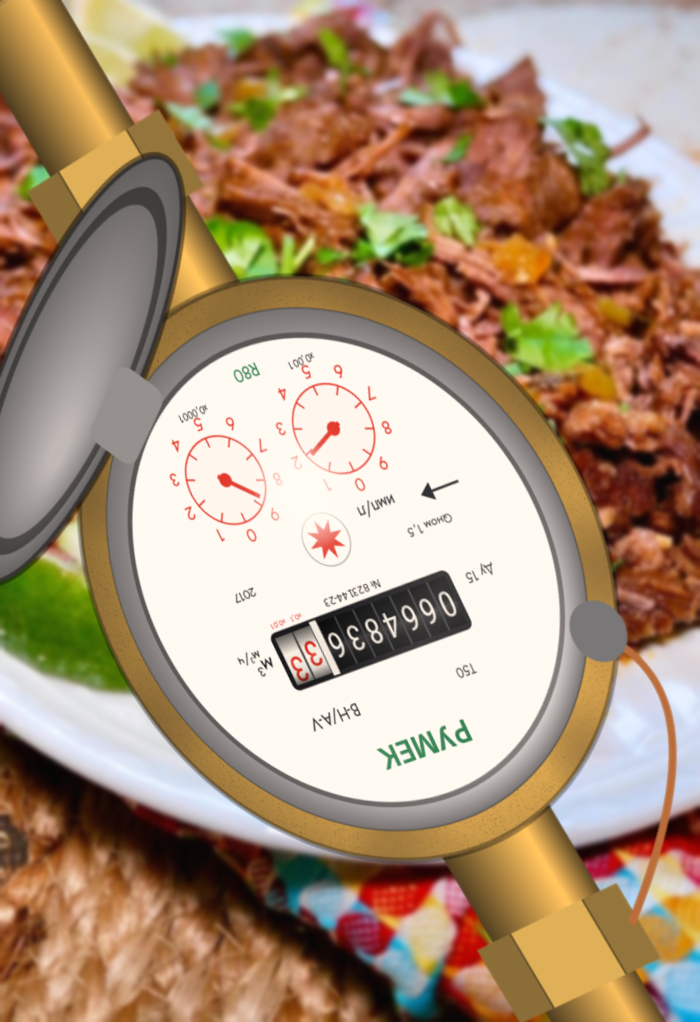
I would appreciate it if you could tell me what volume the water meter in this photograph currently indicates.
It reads 664836.3318 m³
